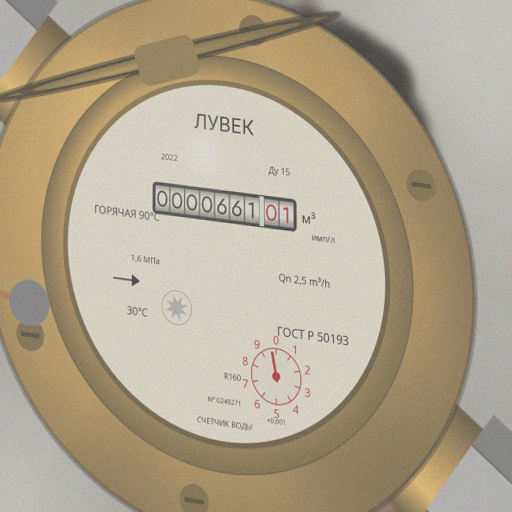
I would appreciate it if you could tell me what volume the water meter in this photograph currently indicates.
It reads 661.009 m³
